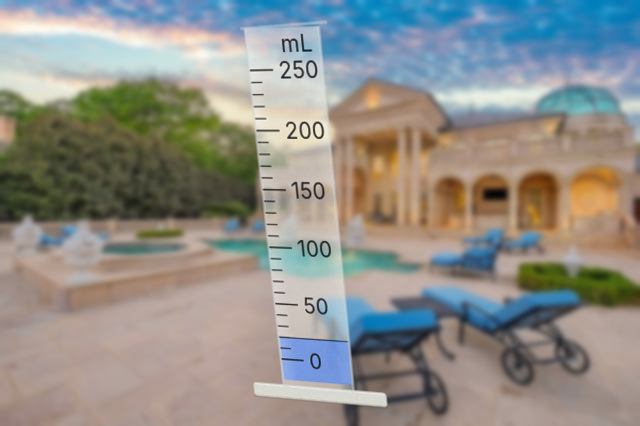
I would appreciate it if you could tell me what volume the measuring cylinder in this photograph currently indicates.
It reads 20 mL
